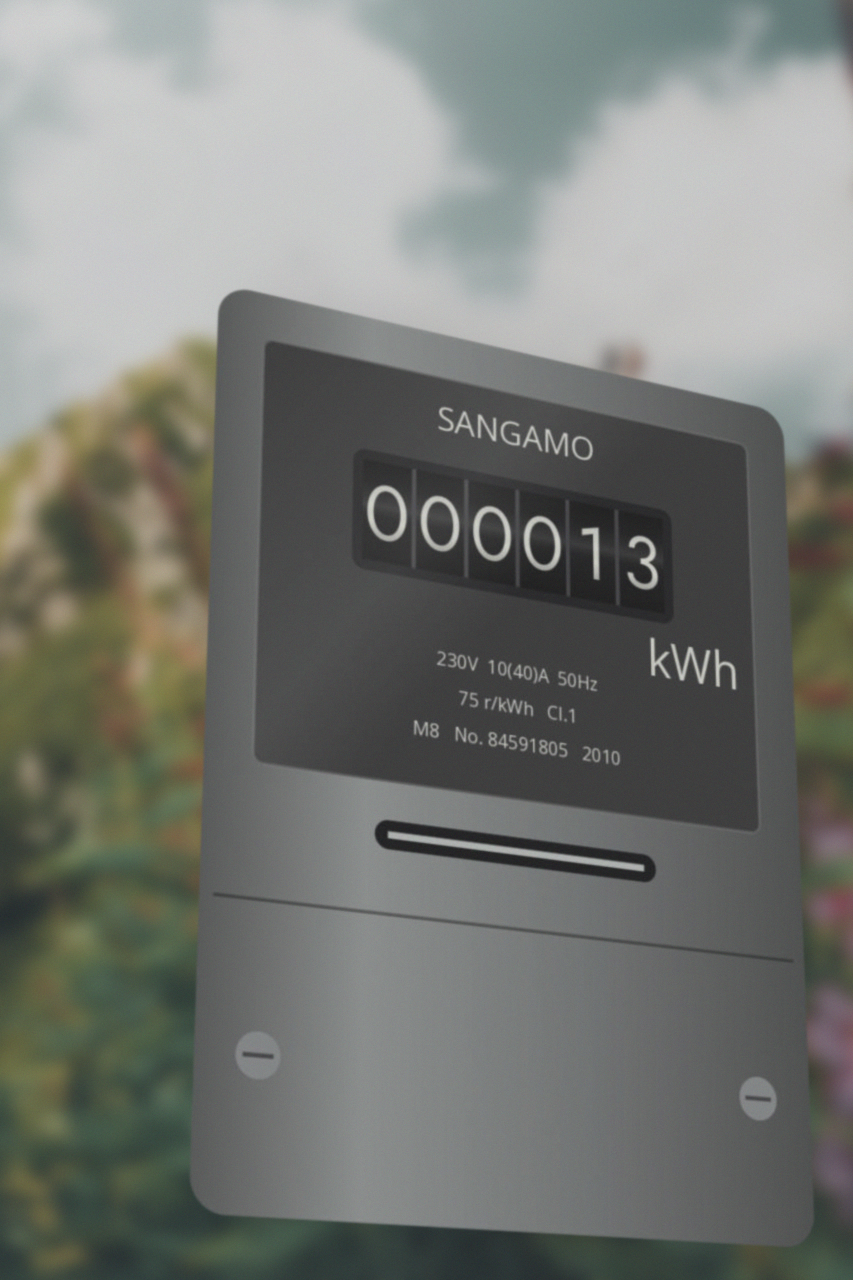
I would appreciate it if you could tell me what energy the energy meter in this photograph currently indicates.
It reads 13 kWh
